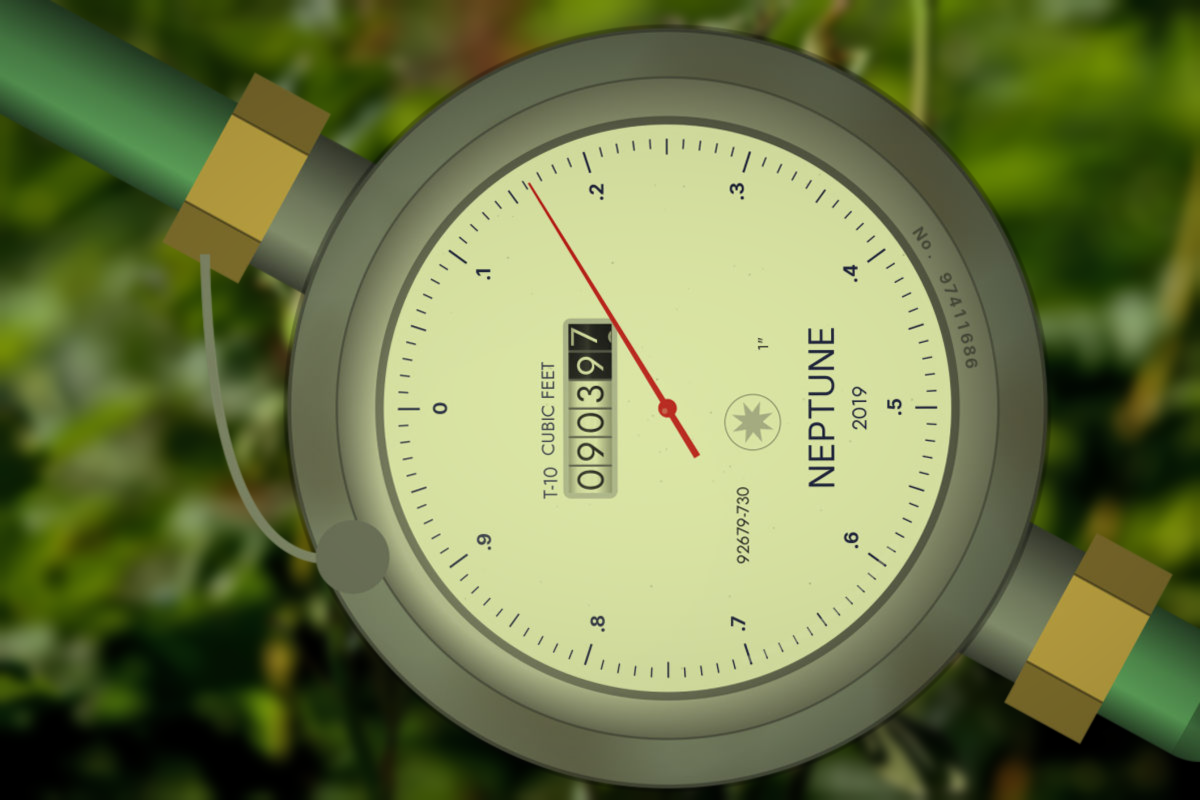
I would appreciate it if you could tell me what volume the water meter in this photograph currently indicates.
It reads 90397.16 ft³
